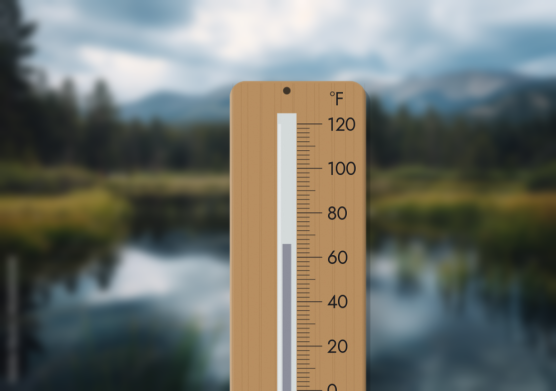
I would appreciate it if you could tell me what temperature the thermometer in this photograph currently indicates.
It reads 66 °F
